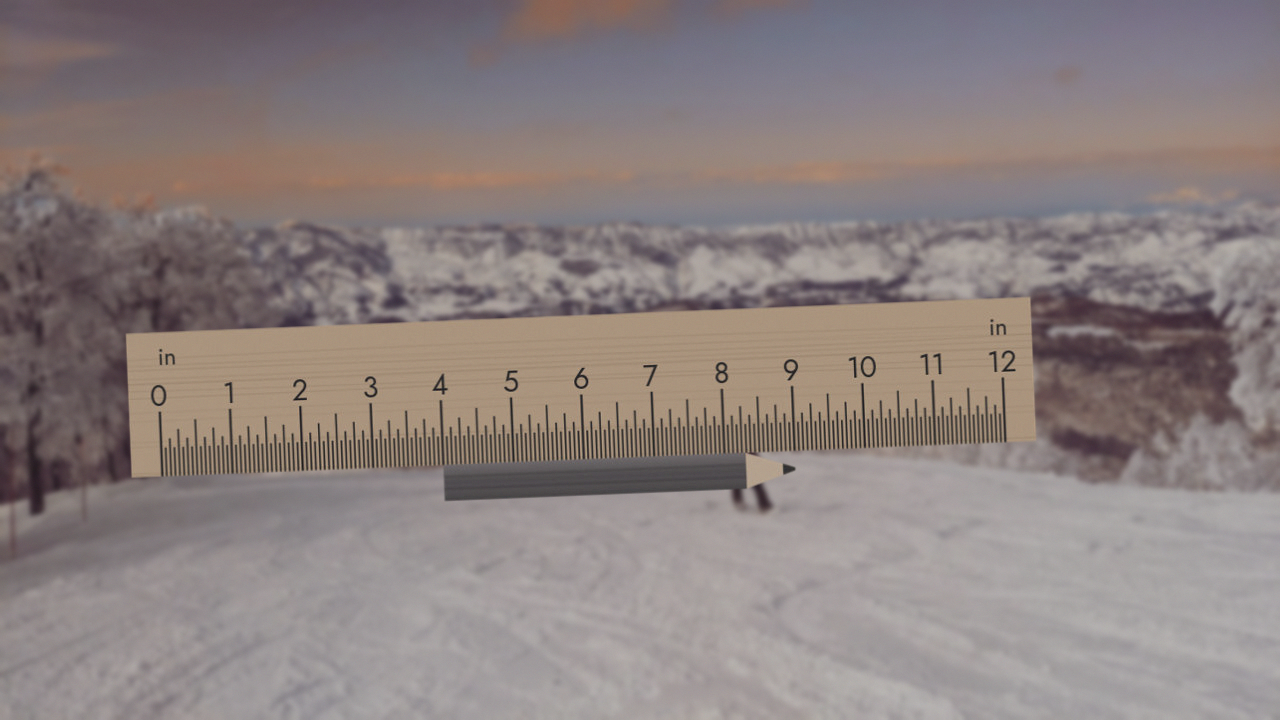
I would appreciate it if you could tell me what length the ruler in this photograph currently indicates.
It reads 5 in
